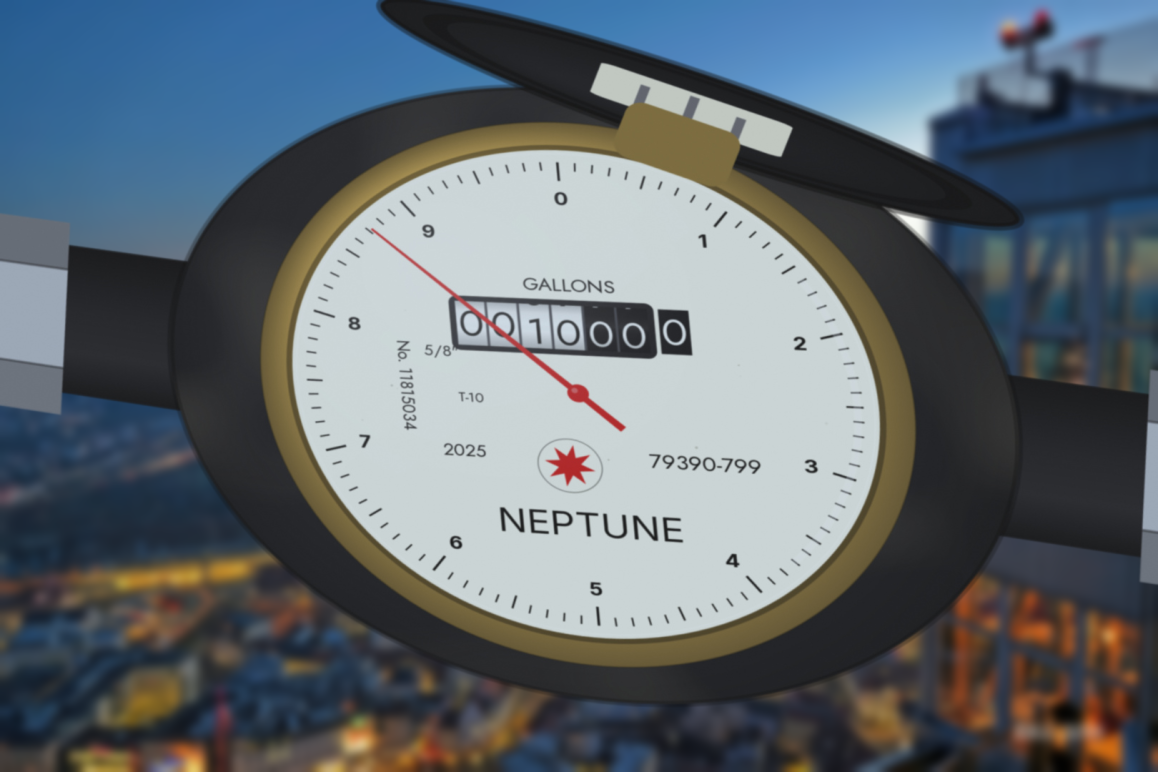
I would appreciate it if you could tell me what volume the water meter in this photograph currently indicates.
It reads 9998.7 gal
